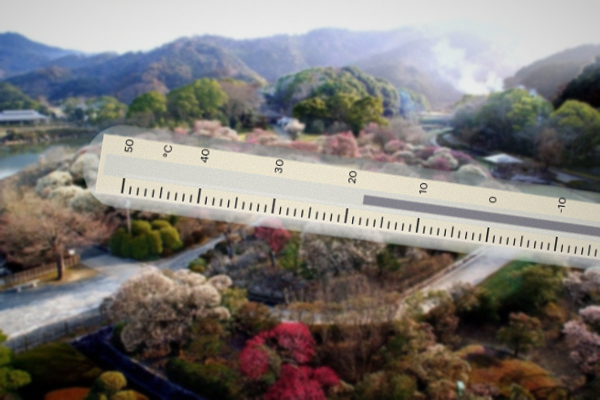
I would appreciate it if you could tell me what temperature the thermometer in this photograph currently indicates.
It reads 18 °C
